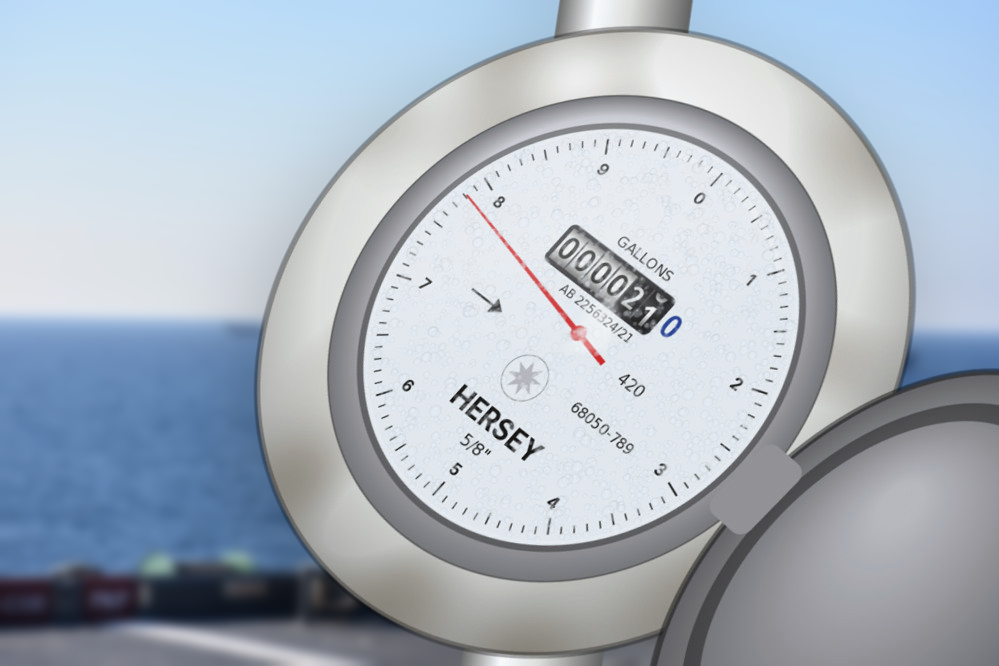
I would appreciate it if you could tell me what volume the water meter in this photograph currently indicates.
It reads 207.8 gal
